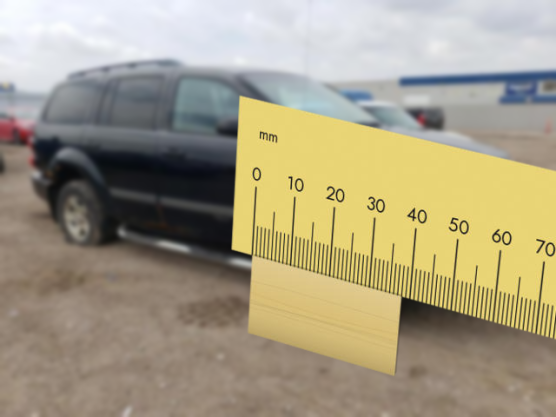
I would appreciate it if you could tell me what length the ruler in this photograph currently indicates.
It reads 38 mm
